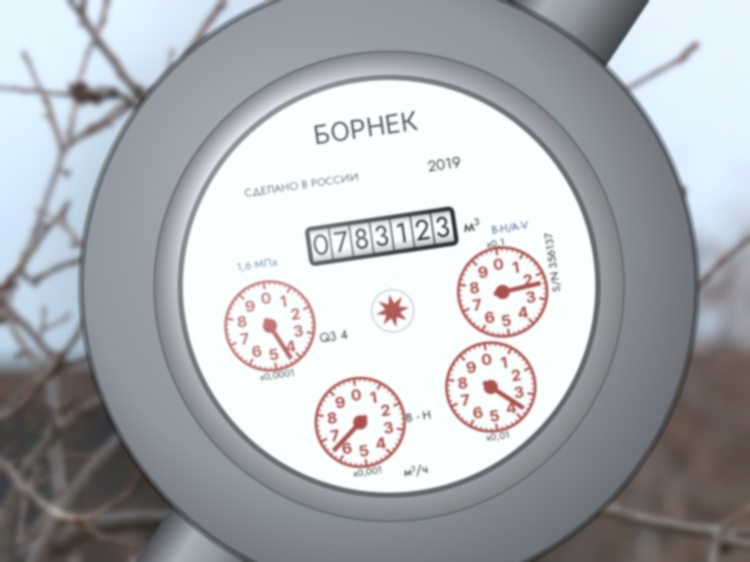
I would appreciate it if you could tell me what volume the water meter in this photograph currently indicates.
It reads 783123.2364 m³
